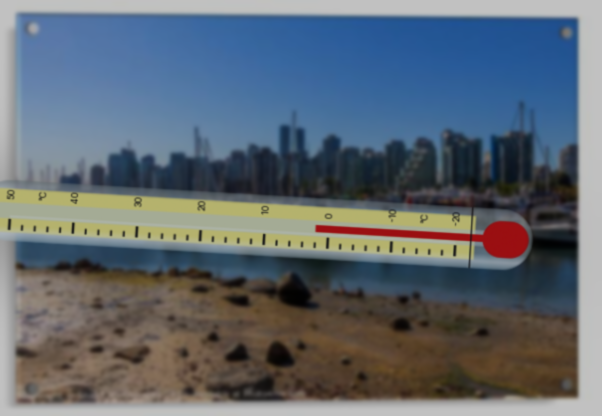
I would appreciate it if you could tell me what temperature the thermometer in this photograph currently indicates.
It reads 2 °C
